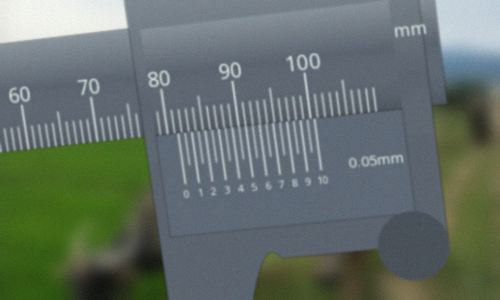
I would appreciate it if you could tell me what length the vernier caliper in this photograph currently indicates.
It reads 81.5 mm
